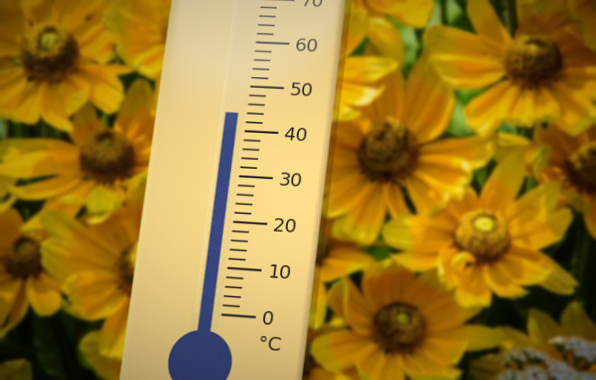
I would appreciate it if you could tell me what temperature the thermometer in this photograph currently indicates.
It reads 44 °C
